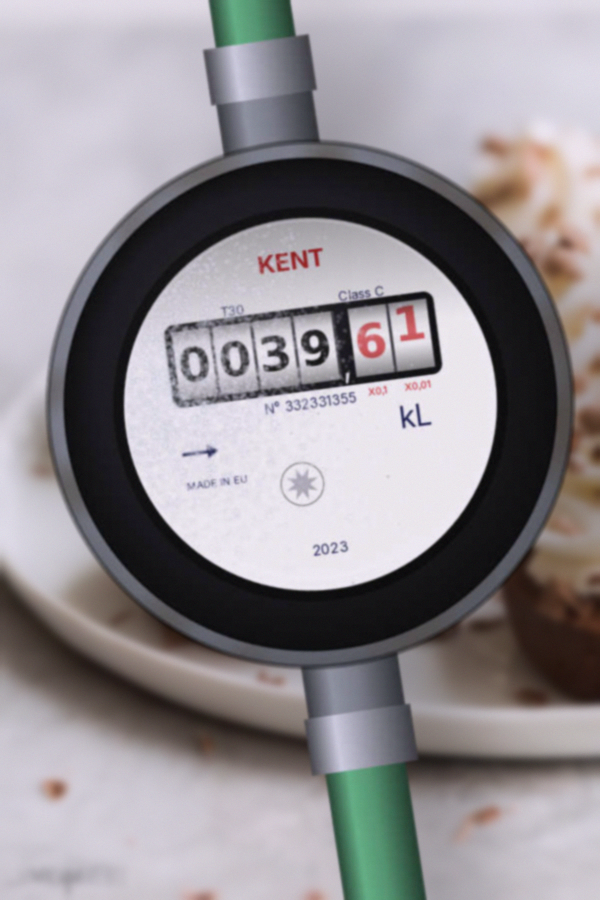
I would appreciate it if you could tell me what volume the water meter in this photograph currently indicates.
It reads 39.61 kL
